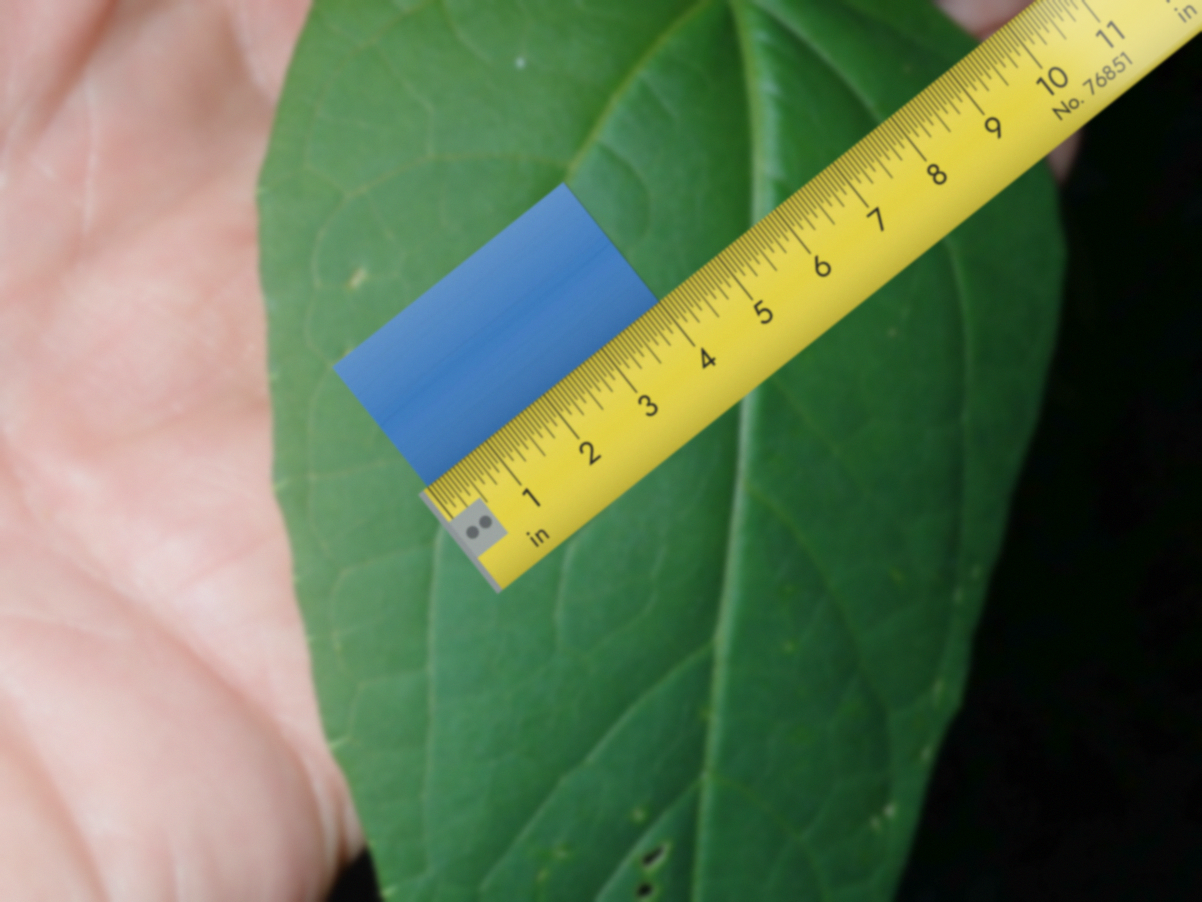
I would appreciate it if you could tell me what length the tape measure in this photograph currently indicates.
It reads 4 in
